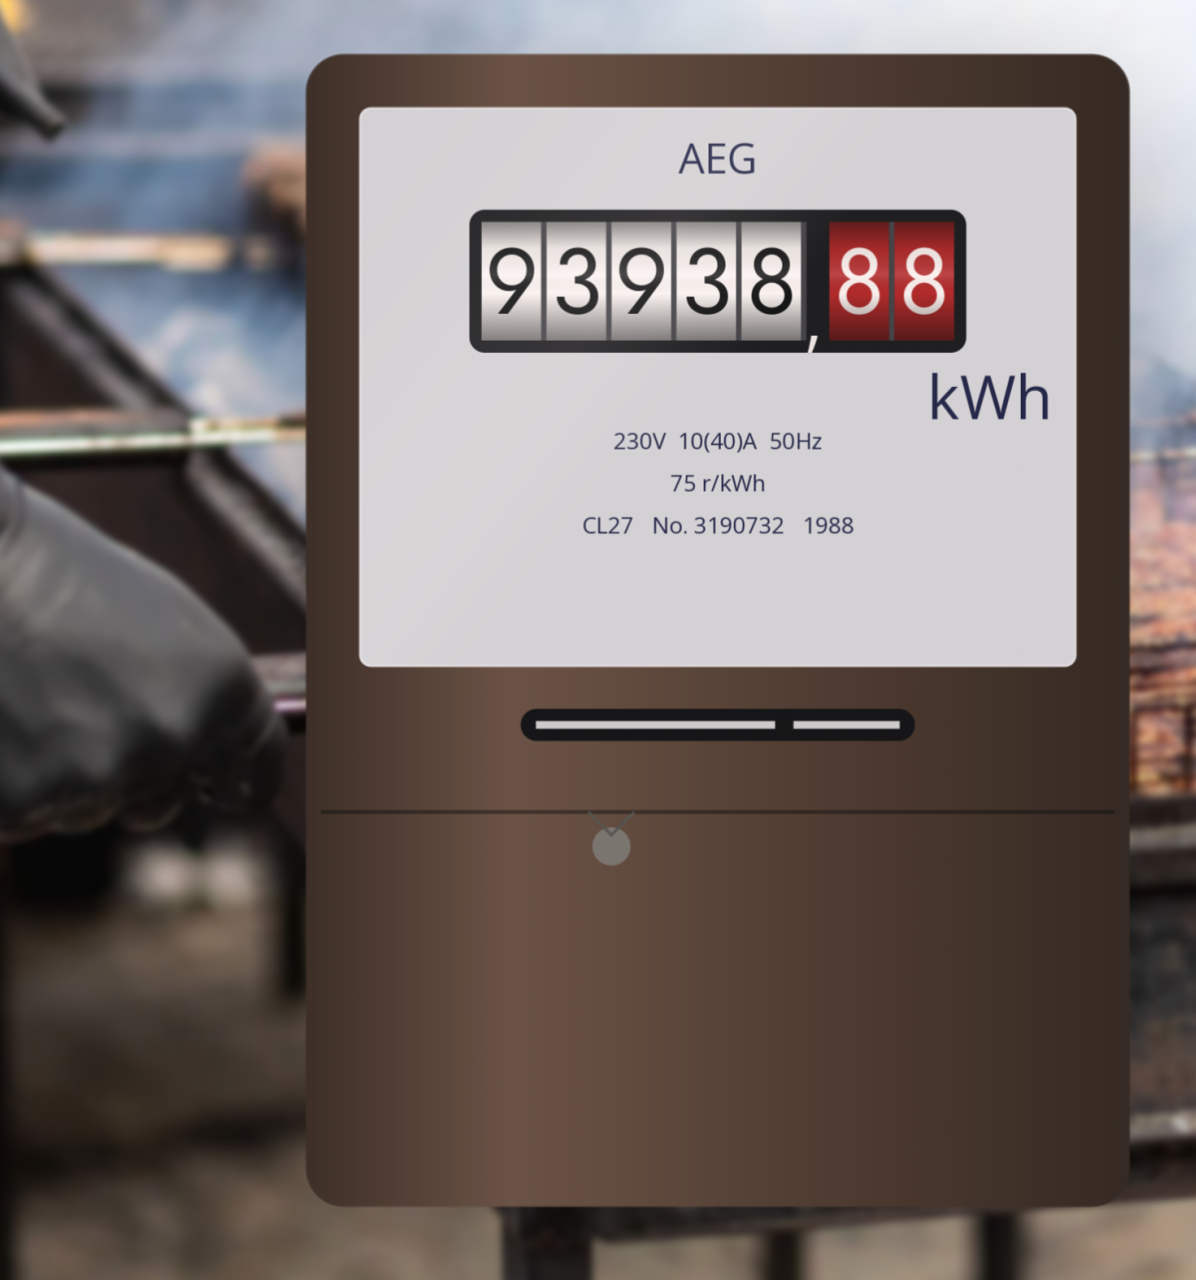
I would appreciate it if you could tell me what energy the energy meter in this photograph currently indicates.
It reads 93938.88 kWh
